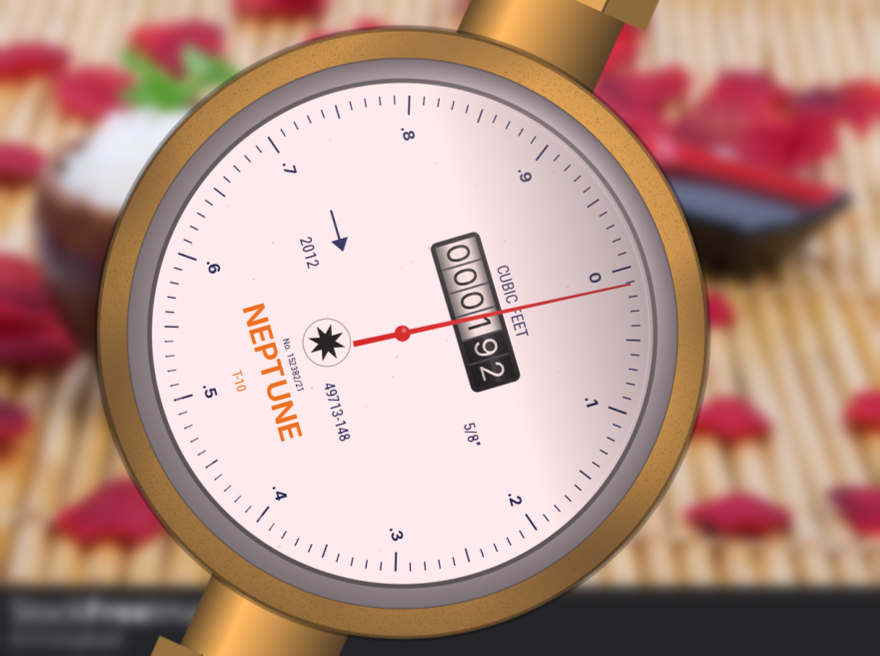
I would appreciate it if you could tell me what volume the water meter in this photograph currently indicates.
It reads 192.01 ft³
